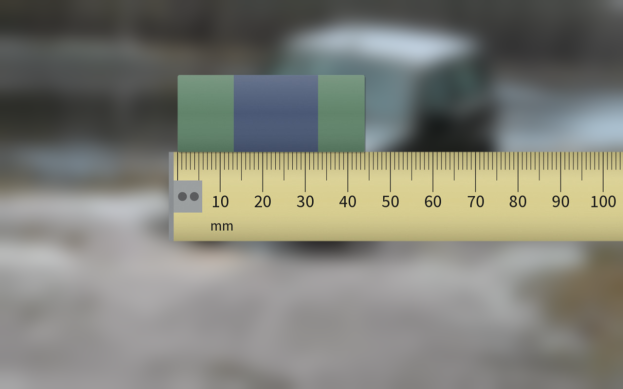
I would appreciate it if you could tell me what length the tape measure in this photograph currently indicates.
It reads 44 mm
